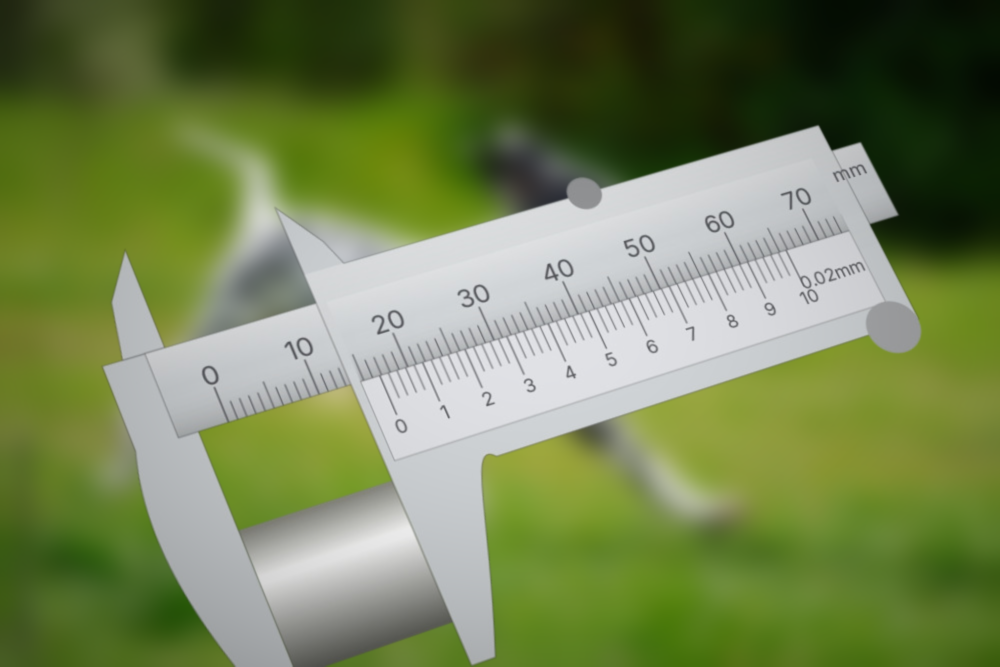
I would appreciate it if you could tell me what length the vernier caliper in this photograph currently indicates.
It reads 16.8 mm
